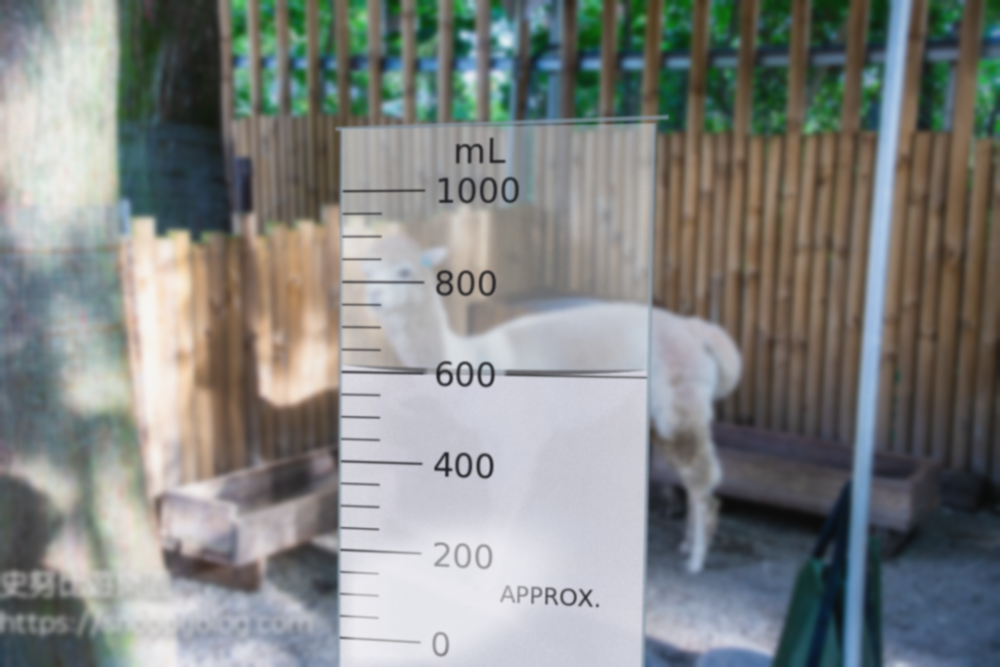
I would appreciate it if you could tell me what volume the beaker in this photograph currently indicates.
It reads 600 mL
